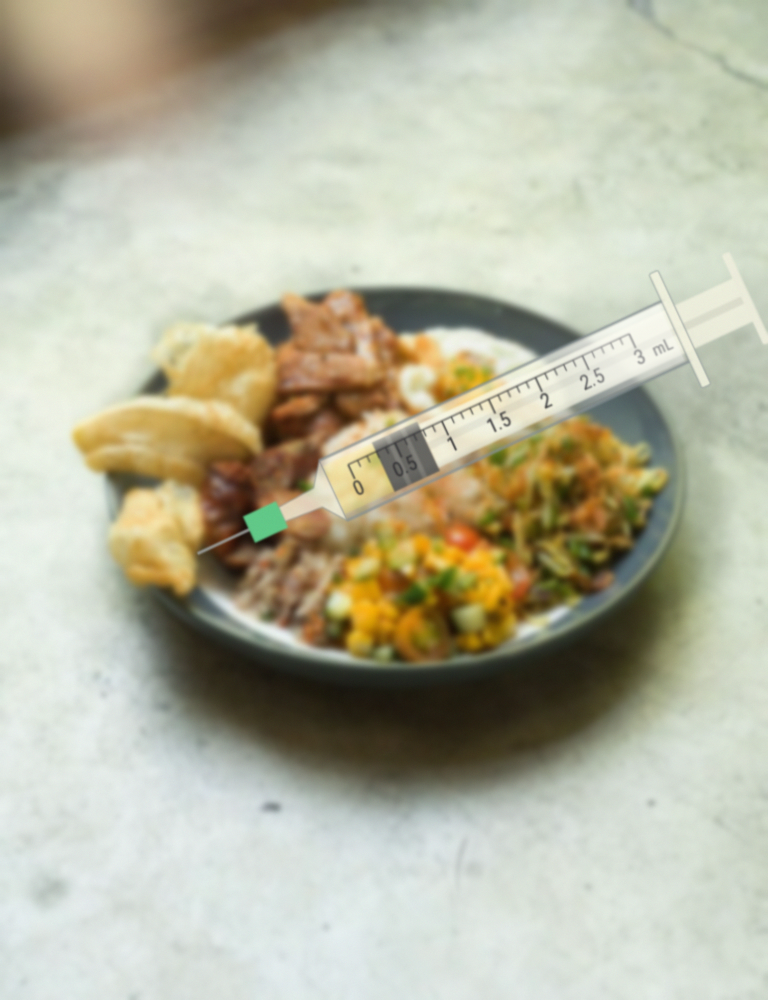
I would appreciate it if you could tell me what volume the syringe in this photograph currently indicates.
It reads 0.3 mL
